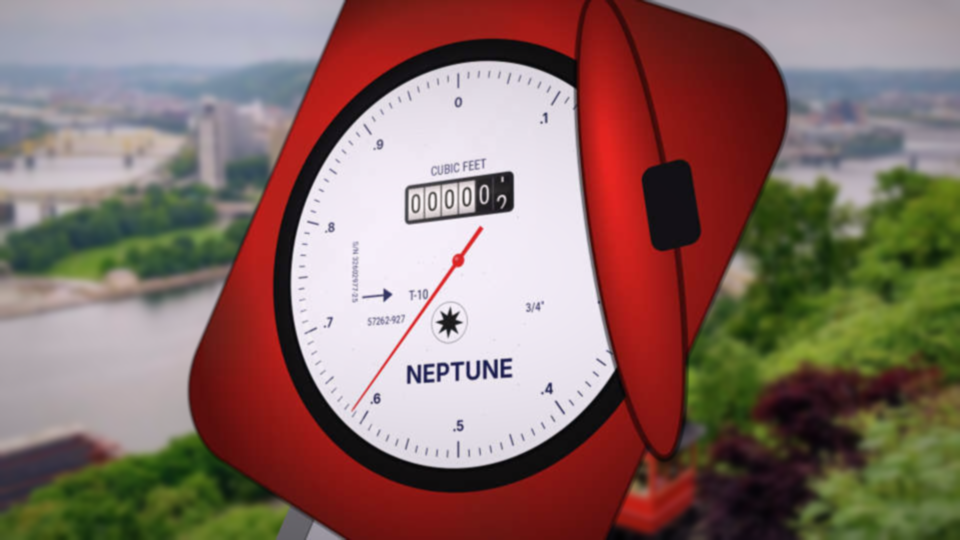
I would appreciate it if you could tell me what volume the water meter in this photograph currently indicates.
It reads 1.61 ft³
